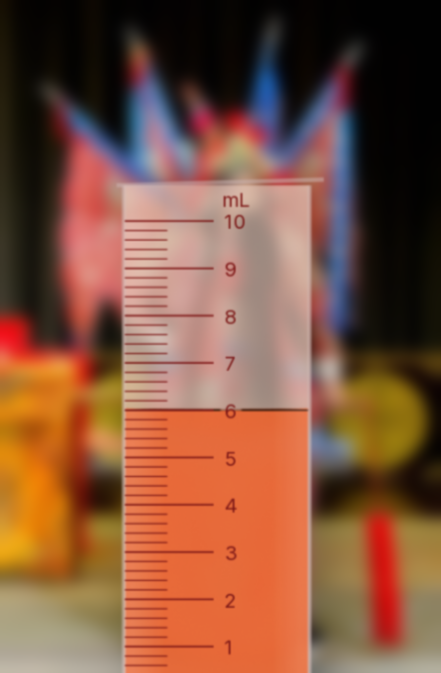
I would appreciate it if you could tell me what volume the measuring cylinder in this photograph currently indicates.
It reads 6 mL
